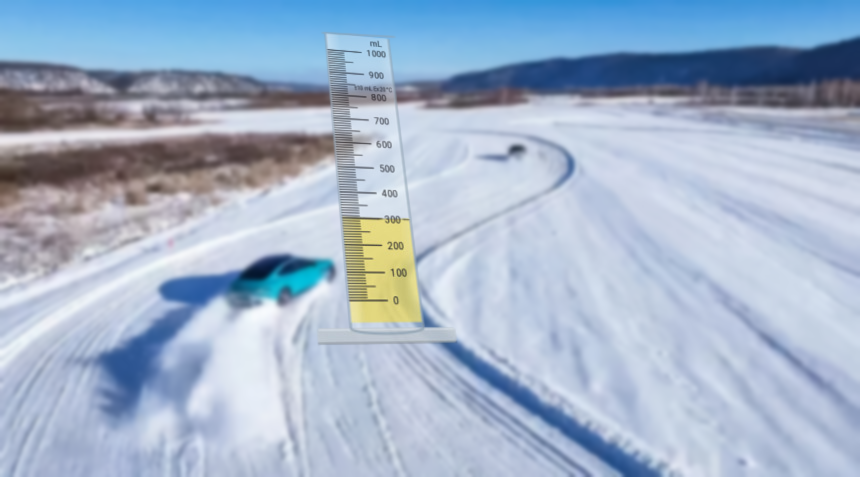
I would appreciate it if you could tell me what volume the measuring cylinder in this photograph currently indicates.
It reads 300 mL
